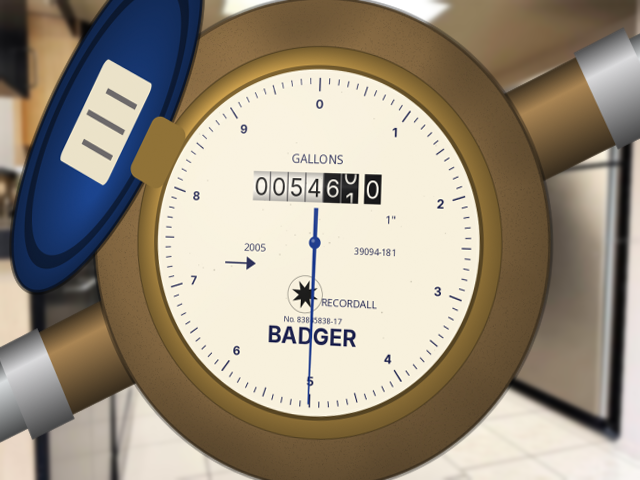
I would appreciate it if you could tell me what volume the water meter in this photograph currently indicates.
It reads 54605.0 gal
